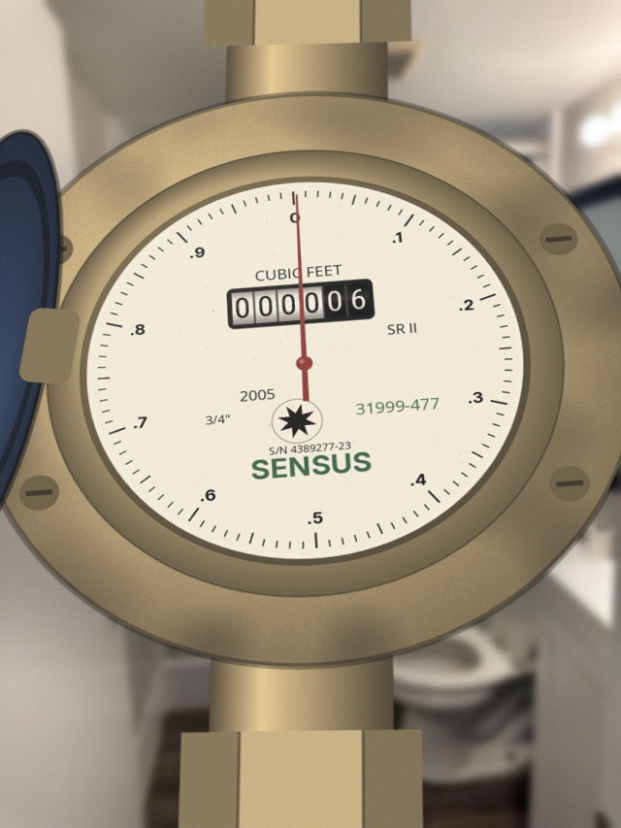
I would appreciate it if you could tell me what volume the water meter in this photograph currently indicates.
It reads 6.00 ft³
